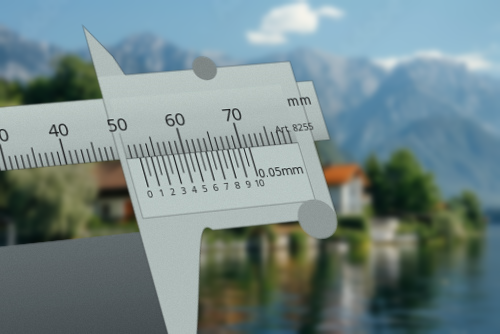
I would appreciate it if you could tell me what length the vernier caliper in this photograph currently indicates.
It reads 52.4 mm
